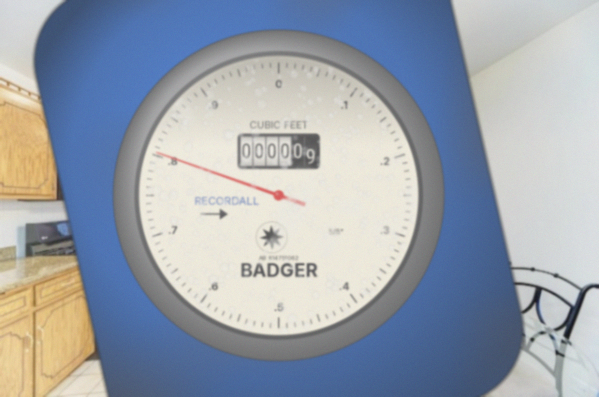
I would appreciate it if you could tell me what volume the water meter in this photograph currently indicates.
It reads 8.80 ft³
